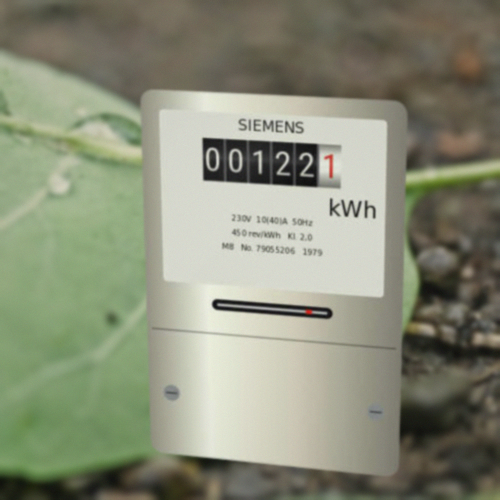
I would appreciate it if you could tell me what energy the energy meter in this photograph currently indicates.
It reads 122.1 kWh
